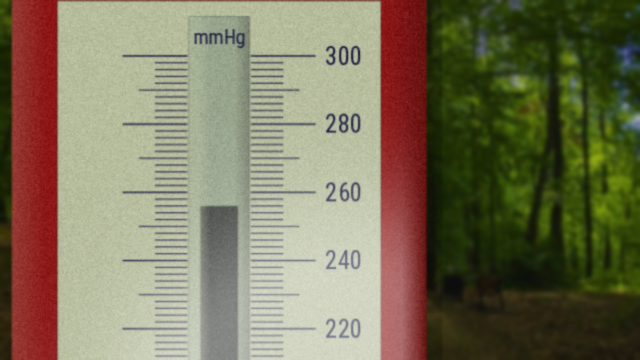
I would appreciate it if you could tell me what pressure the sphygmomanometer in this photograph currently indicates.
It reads 256 mmHg
